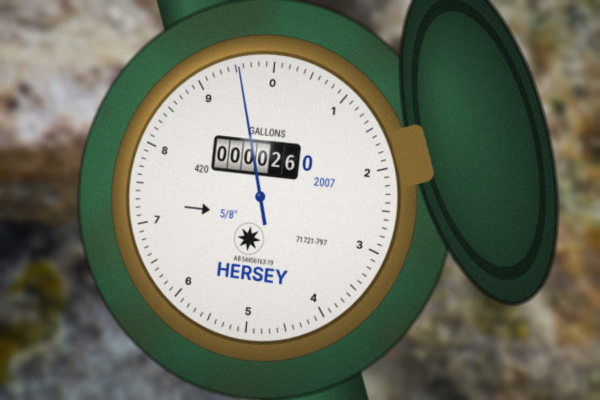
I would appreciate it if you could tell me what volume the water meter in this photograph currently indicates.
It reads 259.5 gal
